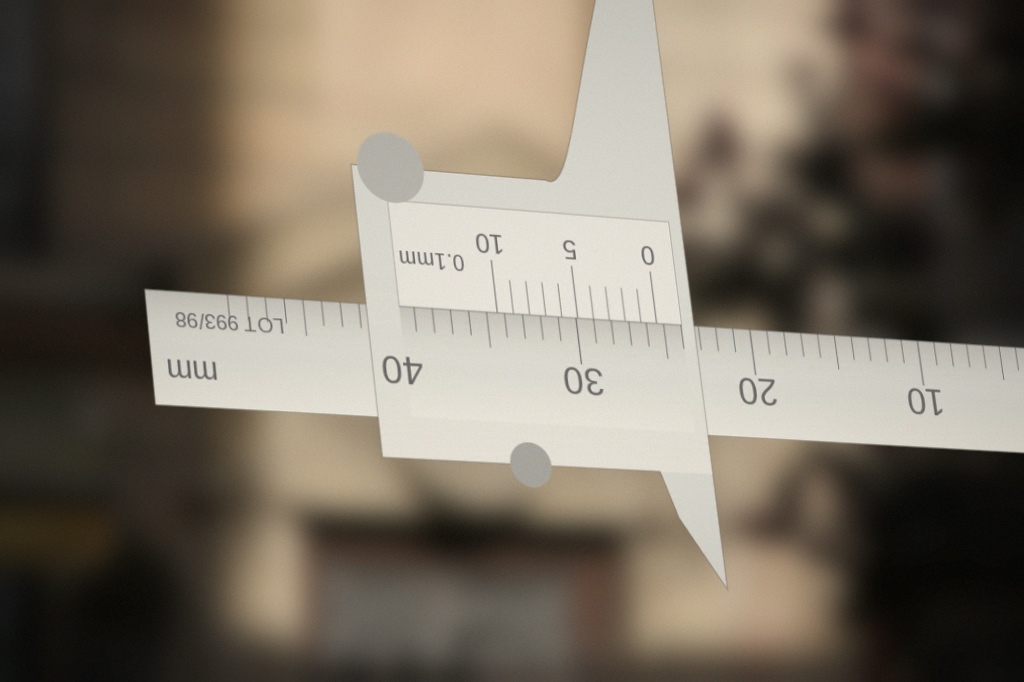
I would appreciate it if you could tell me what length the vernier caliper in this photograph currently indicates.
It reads 25.4 mm
